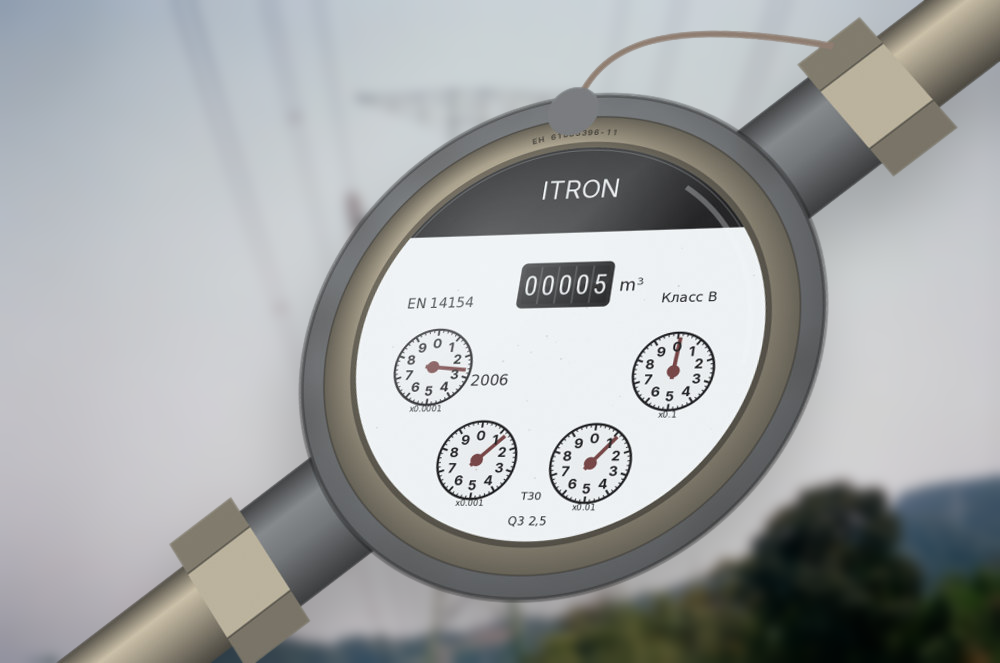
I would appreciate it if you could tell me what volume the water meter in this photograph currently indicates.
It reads 5.0112 m³
